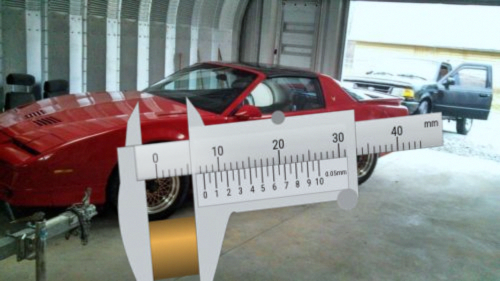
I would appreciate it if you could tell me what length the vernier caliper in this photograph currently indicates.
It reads 7.5 mm
